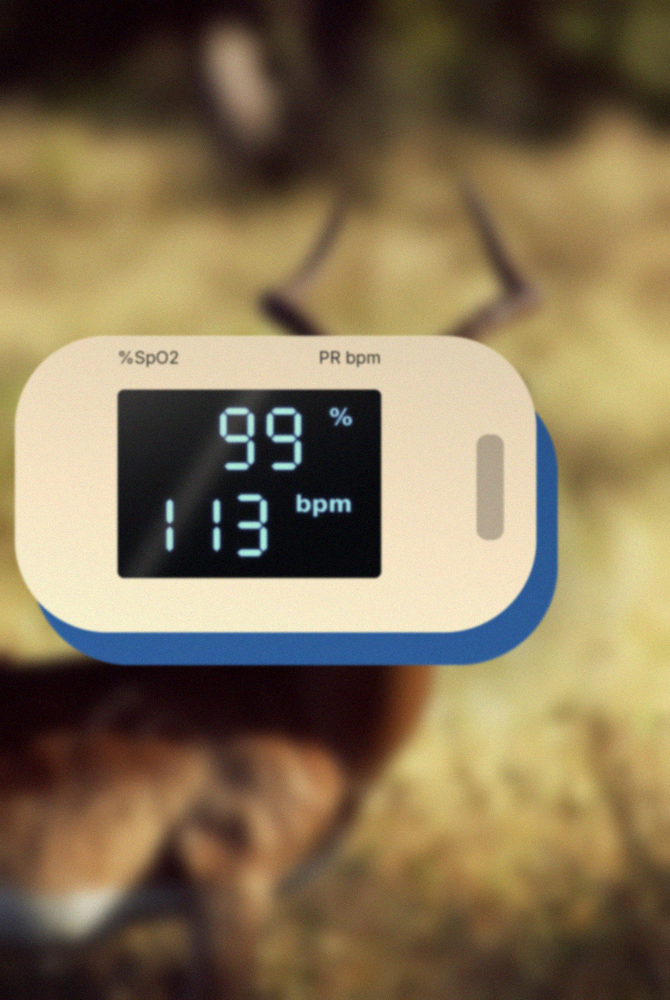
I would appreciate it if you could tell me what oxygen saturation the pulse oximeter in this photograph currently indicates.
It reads 99 %
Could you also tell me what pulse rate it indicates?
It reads 113 bpm
